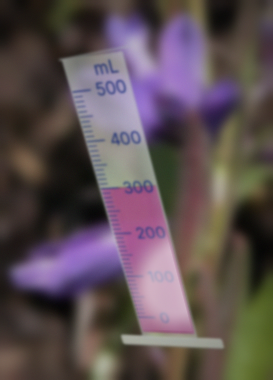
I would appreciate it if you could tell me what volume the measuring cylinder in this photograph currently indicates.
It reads 300 mL
